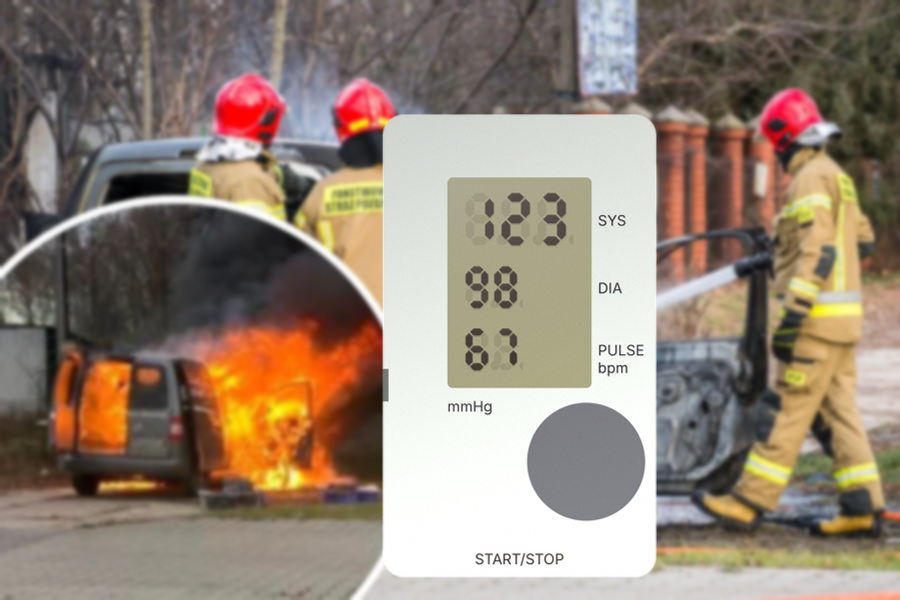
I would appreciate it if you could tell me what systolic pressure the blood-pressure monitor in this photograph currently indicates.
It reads 123 mmHg
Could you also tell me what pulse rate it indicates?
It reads 67 bpm
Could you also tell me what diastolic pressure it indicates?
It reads 98 mmHg
